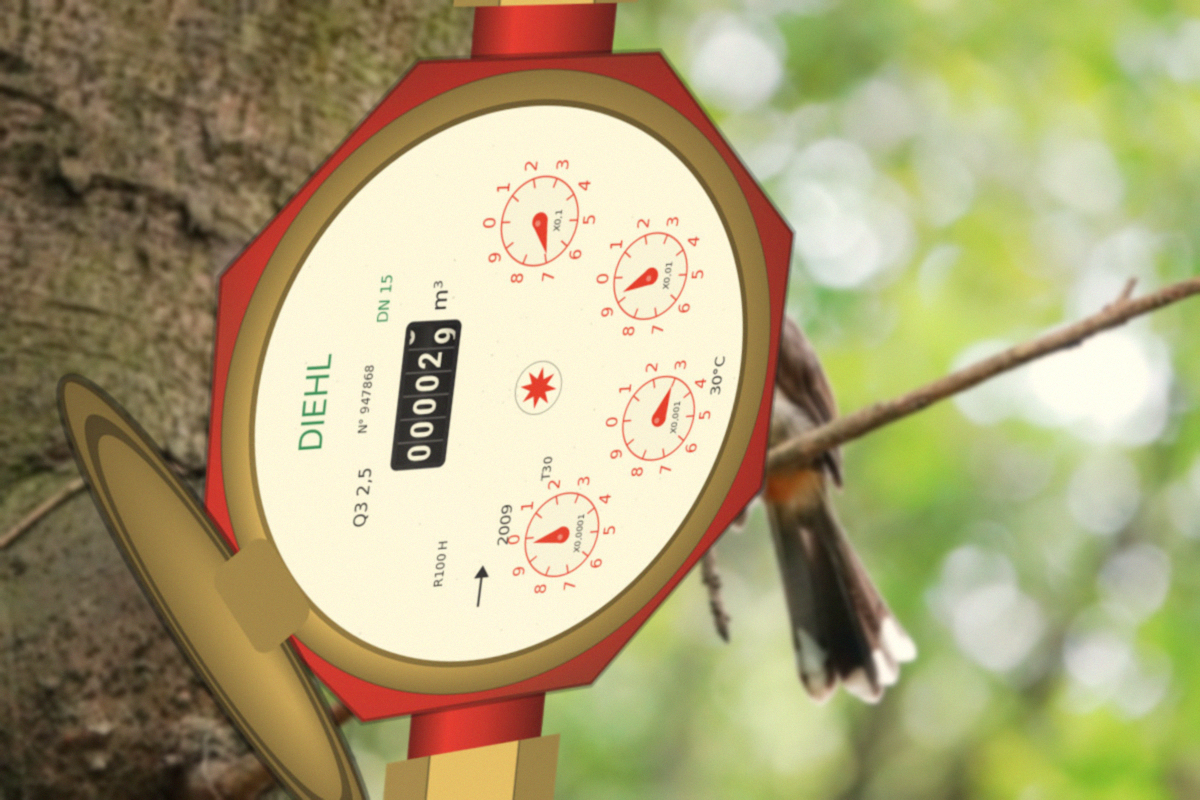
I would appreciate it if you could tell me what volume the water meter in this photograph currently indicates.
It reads 28.6929 m³
